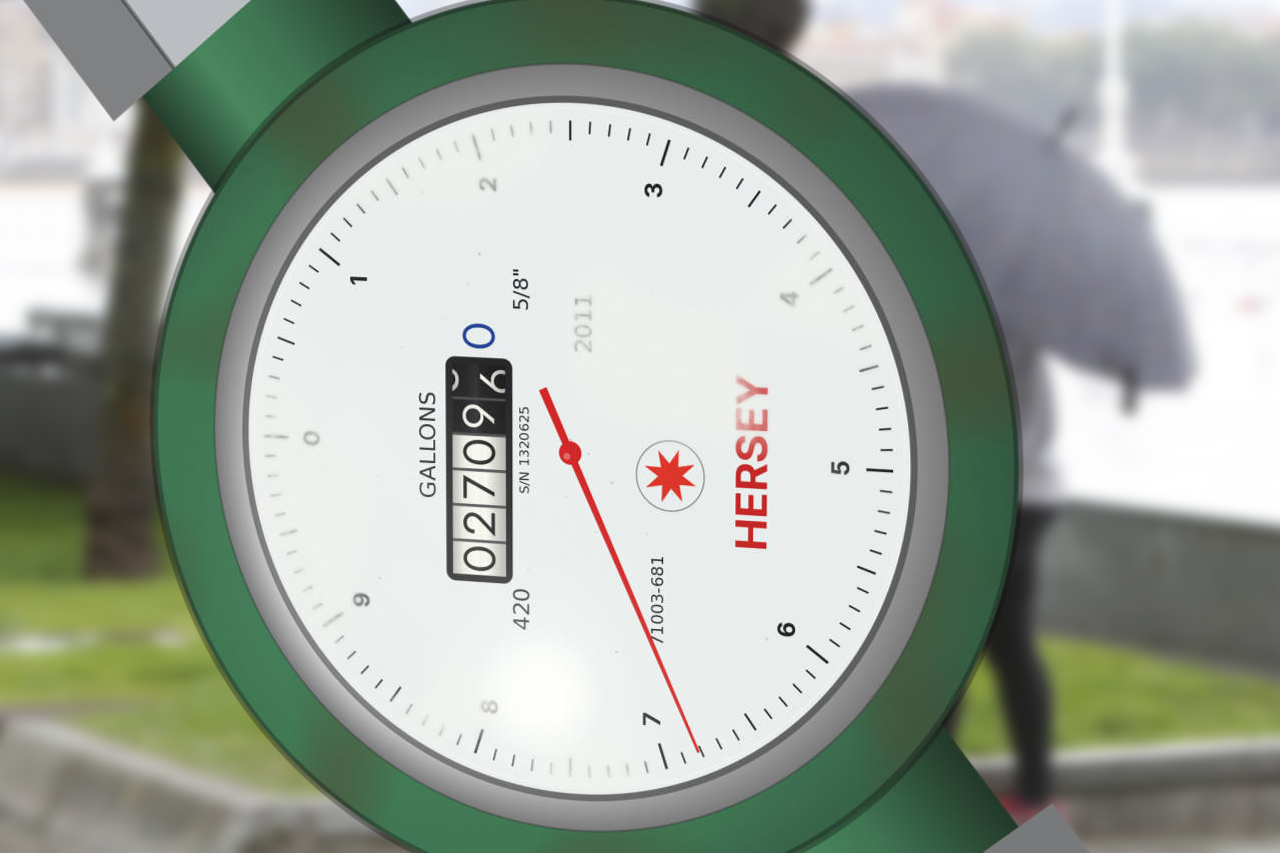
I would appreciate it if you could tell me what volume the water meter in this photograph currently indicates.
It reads 270956.8 gal
